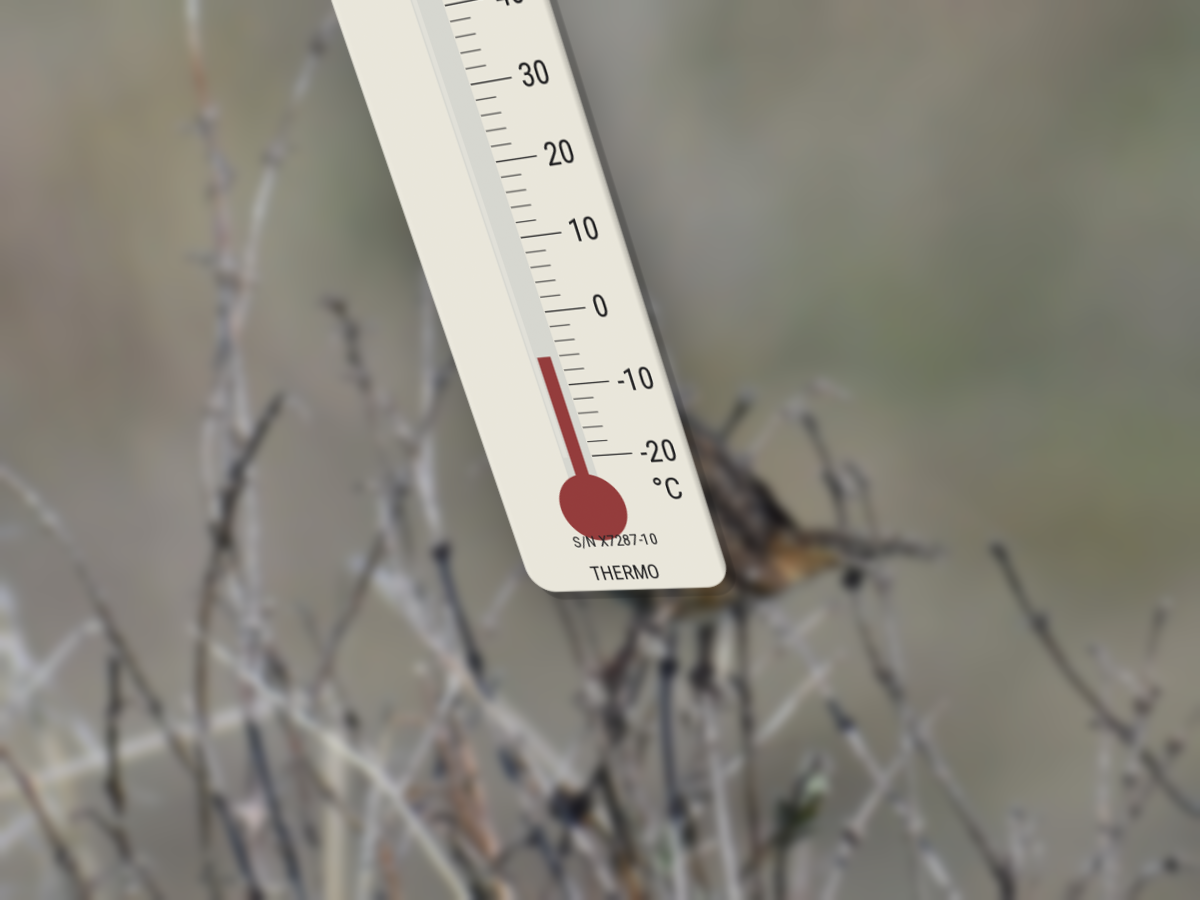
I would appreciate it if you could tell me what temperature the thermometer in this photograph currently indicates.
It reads -6 °C
